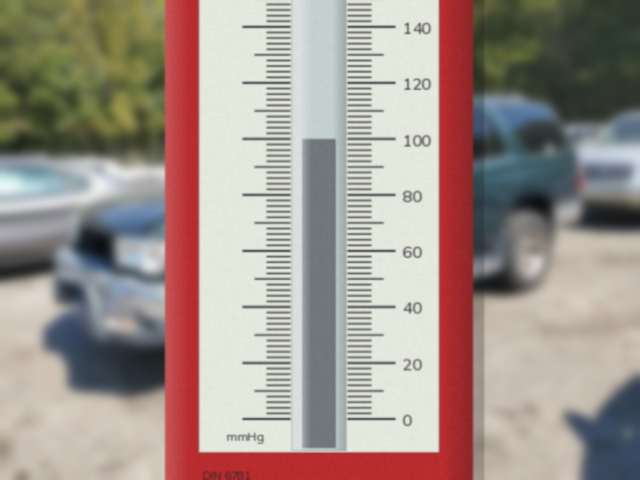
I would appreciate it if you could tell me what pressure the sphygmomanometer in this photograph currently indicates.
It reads 100 mmHg
